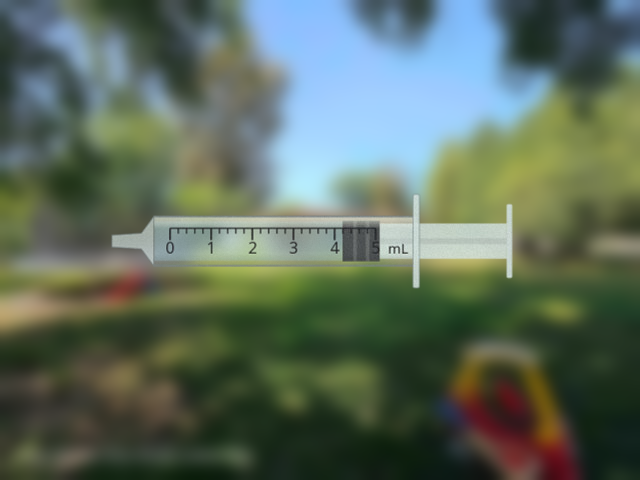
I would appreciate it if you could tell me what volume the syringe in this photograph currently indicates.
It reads 4.2 mL
